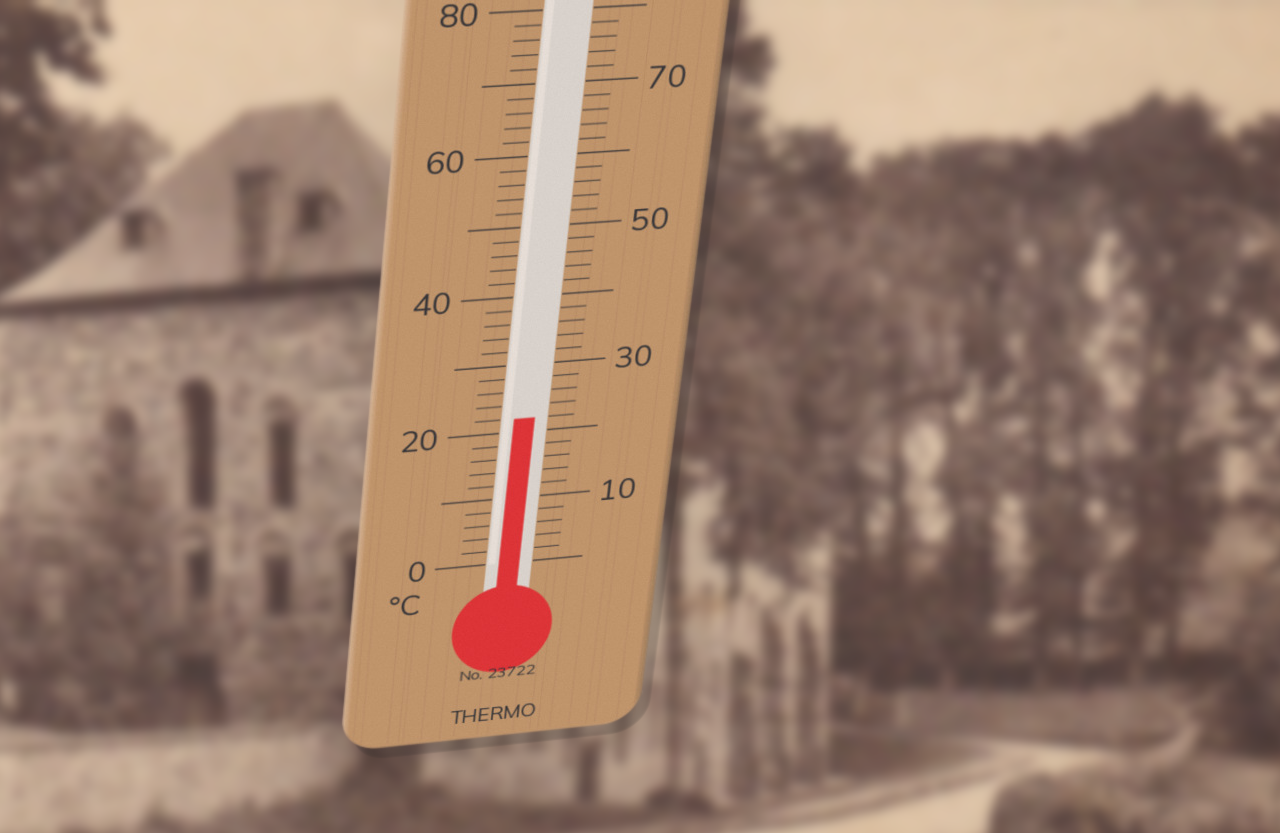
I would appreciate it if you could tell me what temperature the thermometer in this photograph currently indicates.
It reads 22 °C
